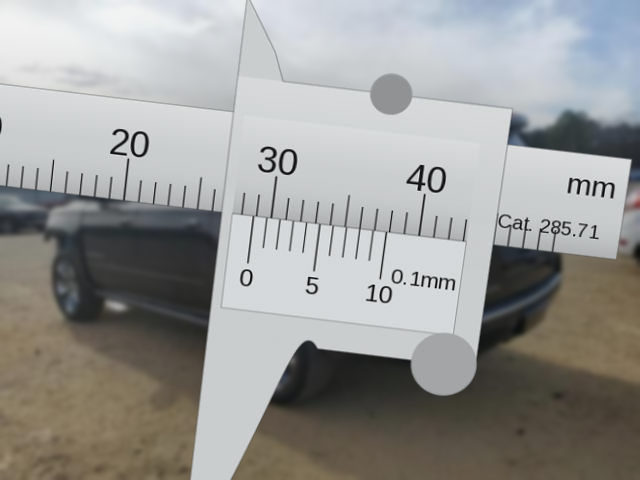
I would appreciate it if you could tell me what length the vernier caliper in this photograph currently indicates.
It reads 28.8 mm
